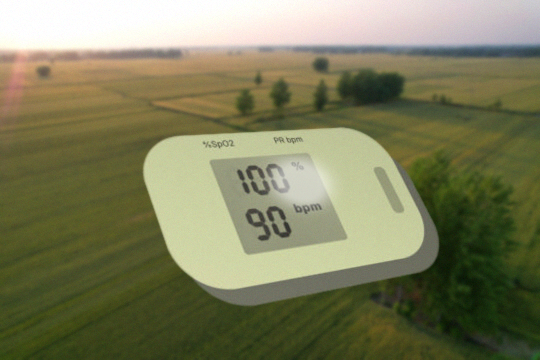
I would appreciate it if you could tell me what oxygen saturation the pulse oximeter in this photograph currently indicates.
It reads 100 %
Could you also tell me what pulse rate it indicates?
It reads 90 bpm
